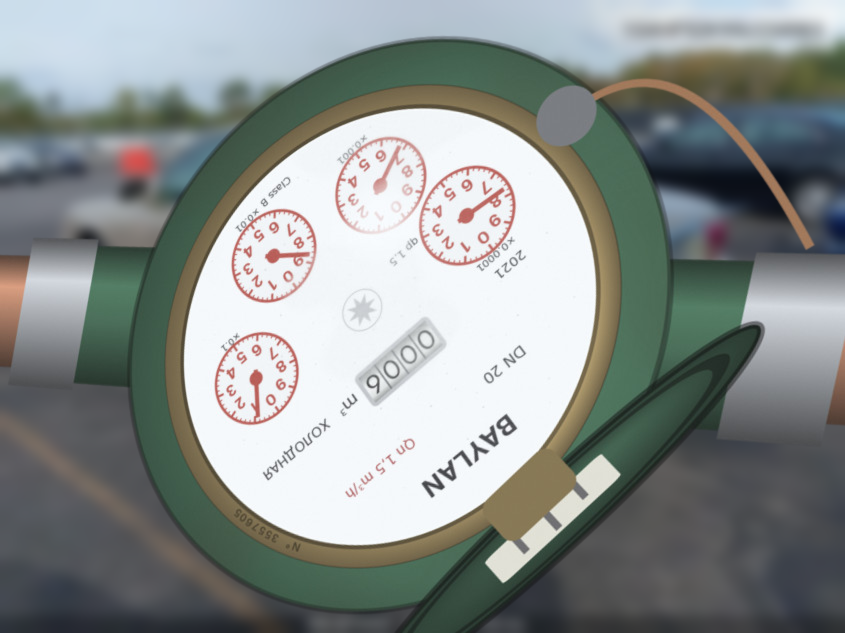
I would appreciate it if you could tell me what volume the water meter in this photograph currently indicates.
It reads 6.0867 m³
